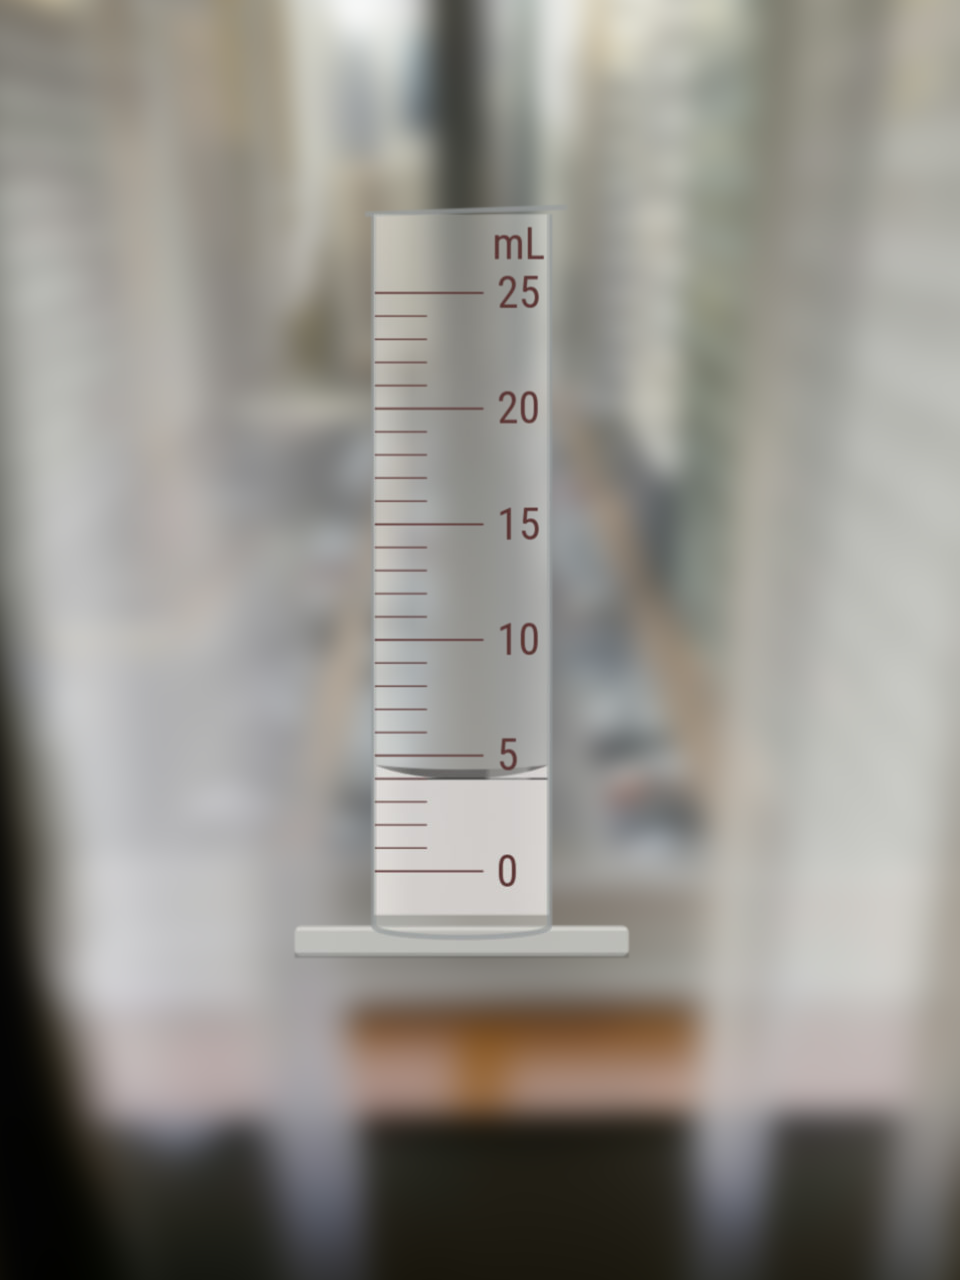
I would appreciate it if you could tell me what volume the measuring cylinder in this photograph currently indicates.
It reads 4 mL
